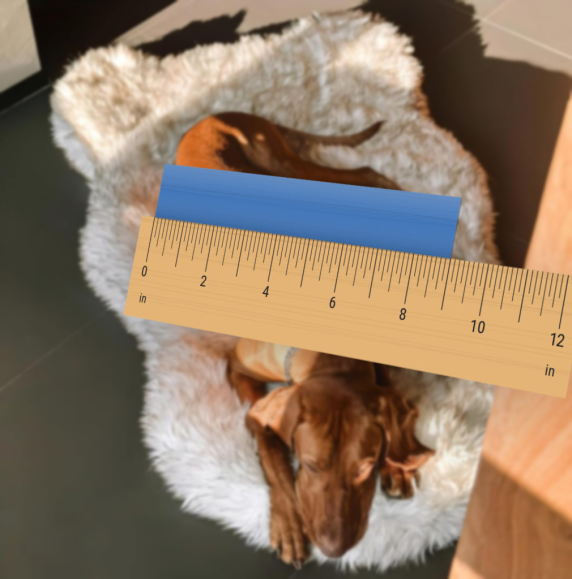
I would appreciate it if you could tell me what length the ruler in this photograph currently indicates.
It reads 9 in
